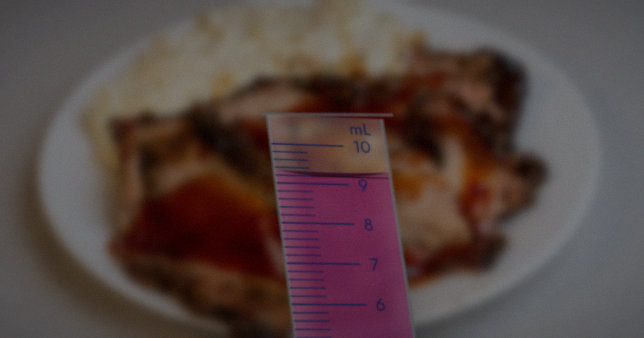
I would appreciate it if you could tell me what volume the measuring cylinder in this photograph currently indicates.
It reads 9.2 mL
